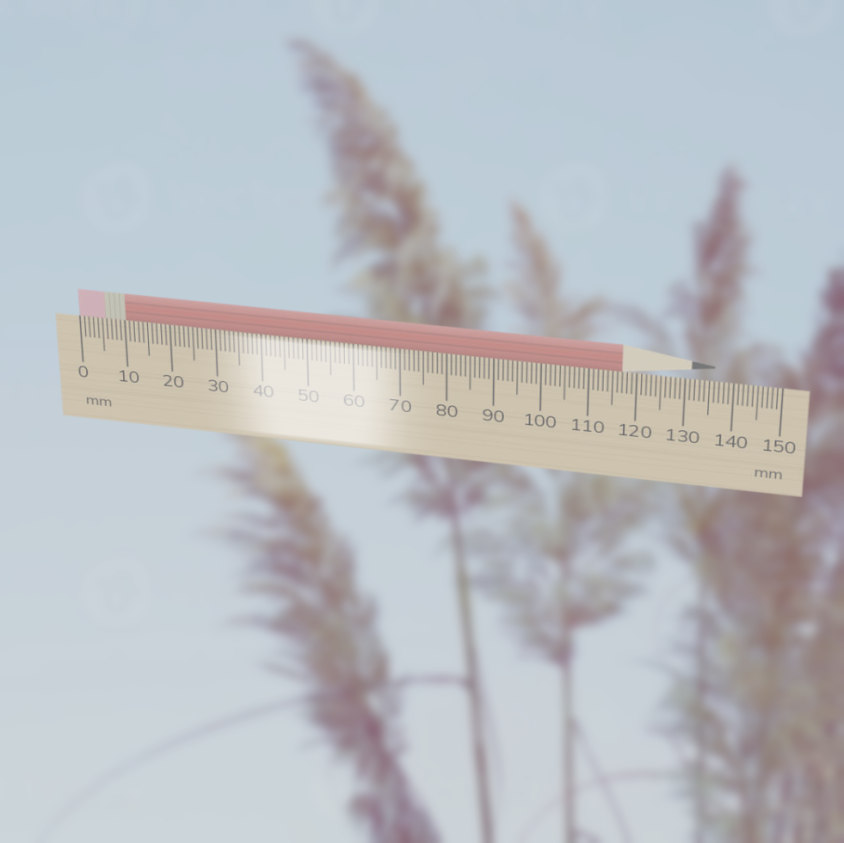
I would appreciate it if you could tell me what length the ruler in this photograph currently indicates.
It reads 136 mm
